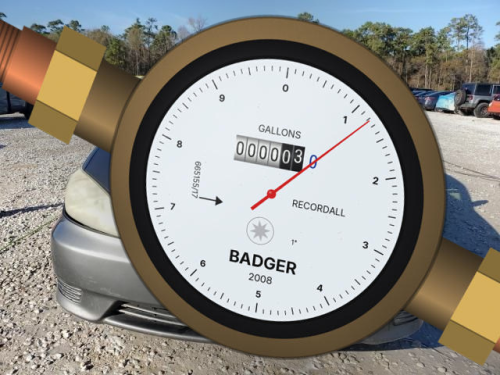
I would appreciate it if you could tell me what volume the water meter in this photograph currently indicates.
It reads 31.2 gal
